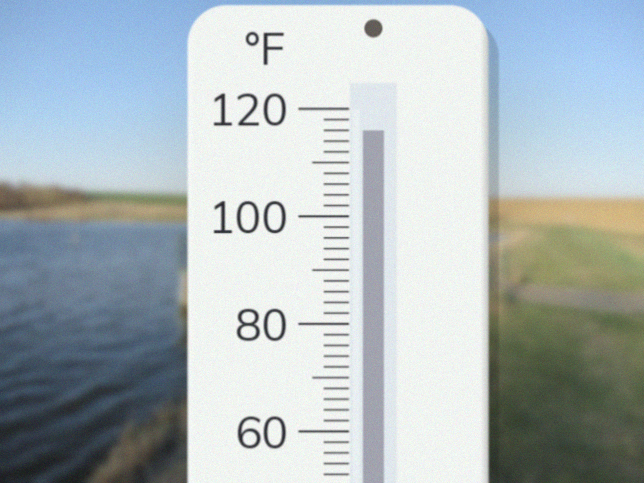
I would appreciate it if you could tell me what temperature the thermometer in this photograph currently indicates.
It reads 116 °F
